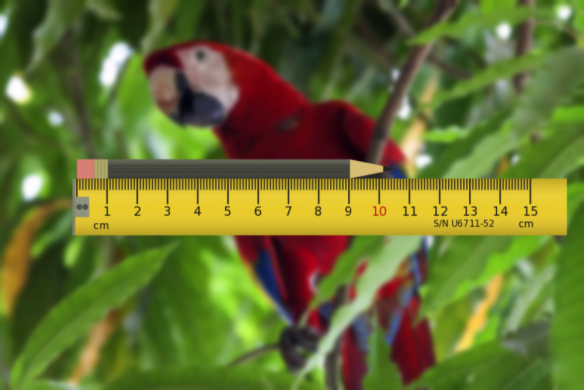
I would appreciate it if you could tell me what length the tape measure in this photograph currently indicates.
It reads 10.5 cm
